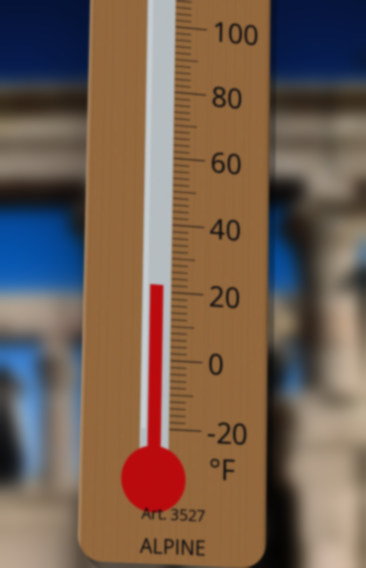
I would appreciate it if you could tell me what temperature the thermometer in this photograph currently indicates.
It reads 22 °F
